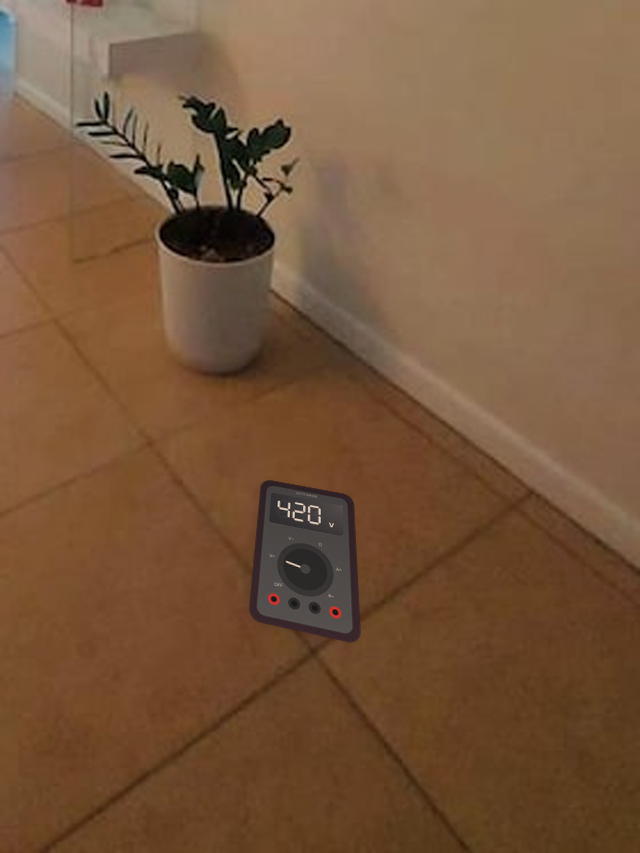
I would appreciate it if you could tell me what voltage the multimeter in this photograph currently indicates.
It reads 420 V
